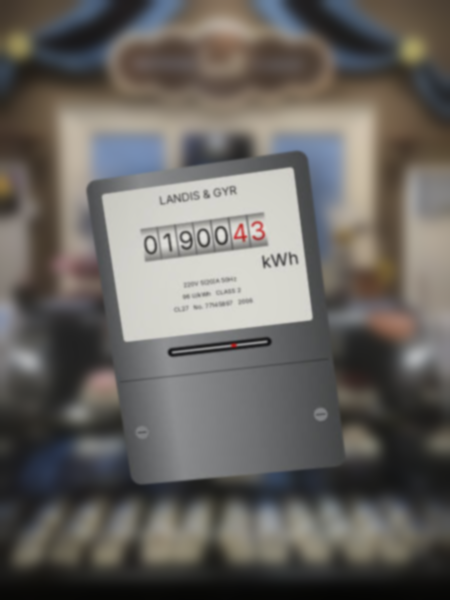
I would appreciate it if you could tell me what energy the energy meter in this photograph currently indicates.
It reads 1900.43 kWh
